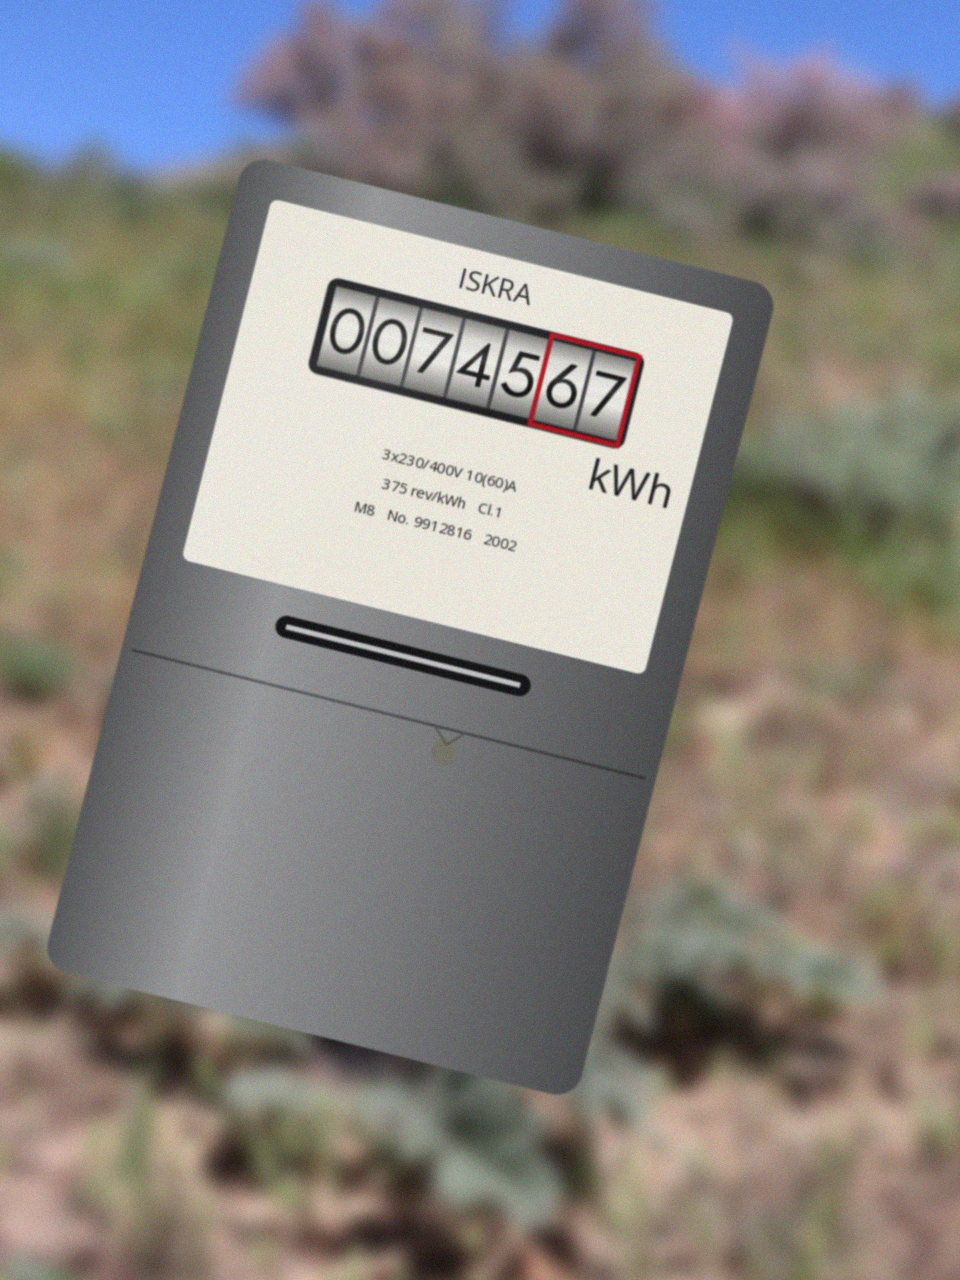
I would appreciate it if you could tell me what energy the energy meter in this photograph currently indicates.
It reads 745.67 kWh
